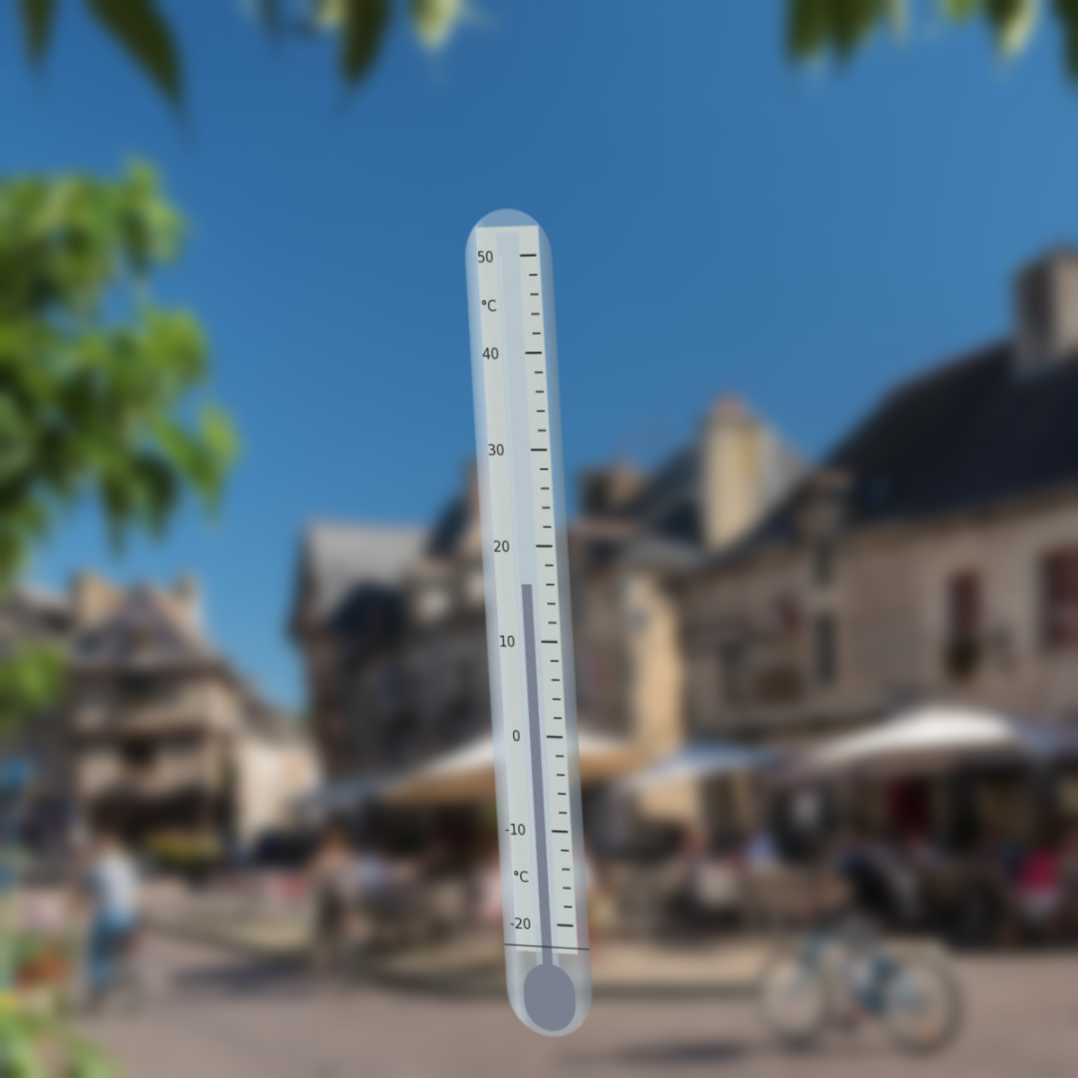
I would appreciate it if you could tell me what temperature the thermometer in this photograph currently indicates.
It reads 16 °C
